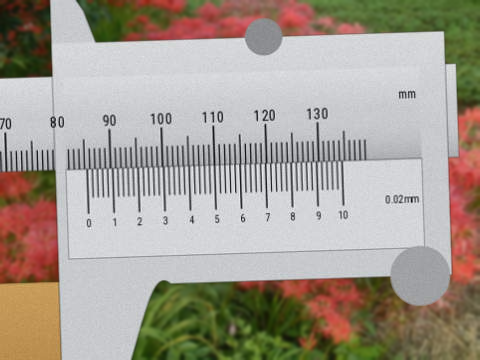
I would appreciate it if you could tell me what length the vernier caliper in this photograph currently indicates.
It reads 85.5 mm
